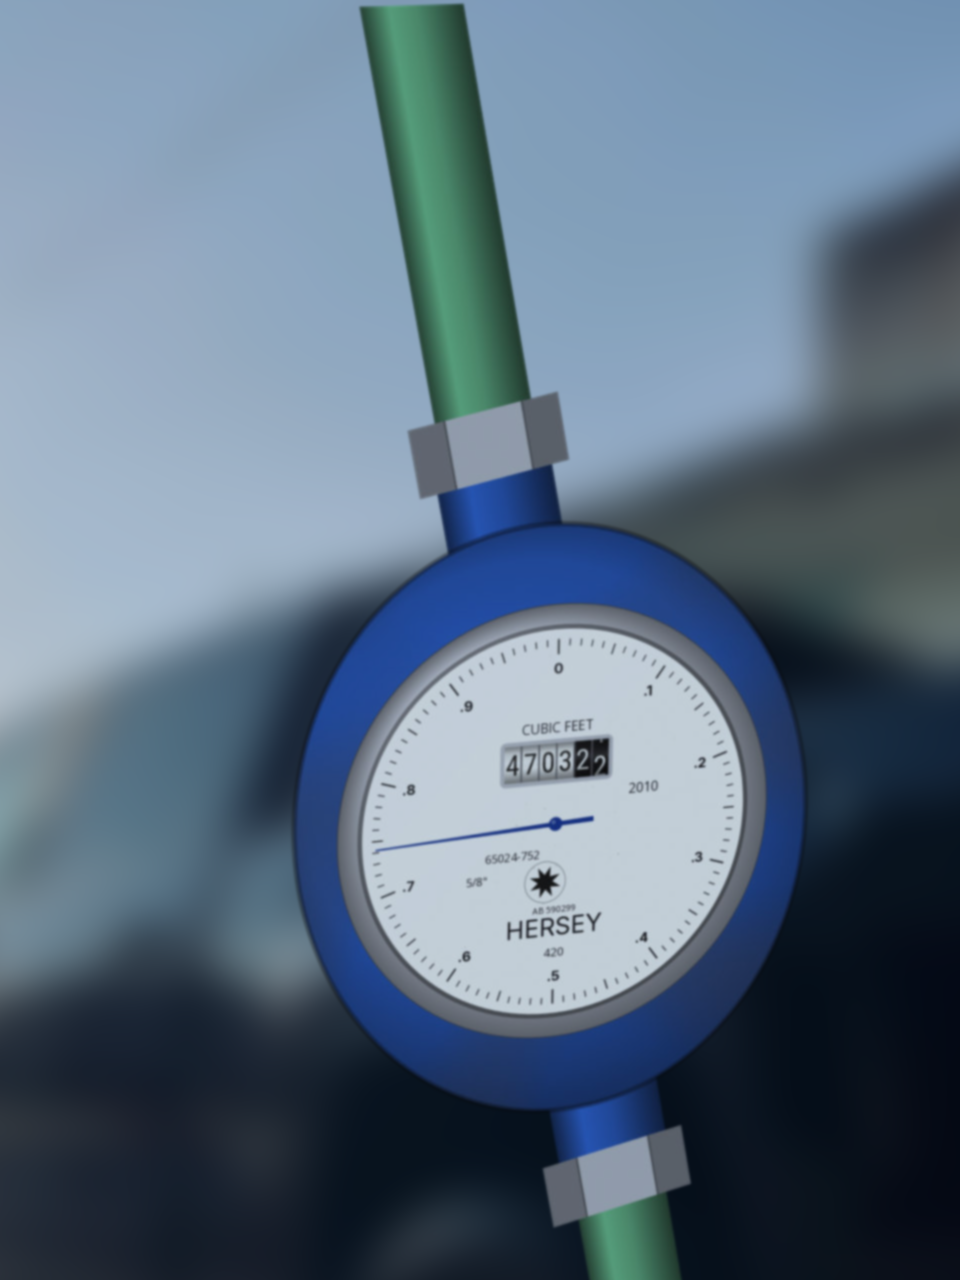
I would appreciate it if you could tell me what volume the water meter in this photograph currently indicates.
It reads 470321.74 ft³
